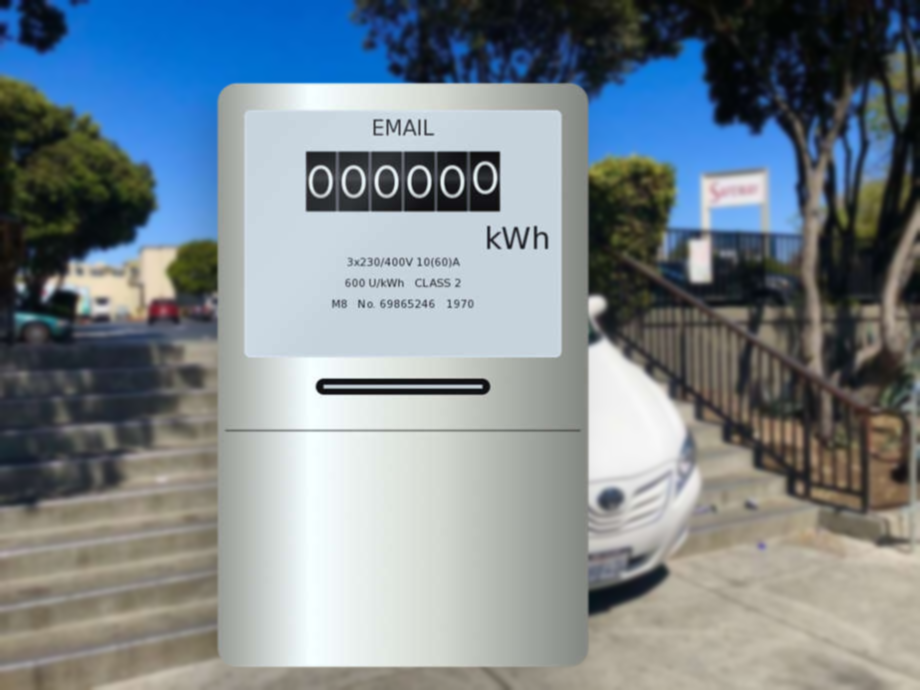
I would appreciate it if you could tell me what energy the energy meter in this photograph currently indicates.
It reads 0 kWh
